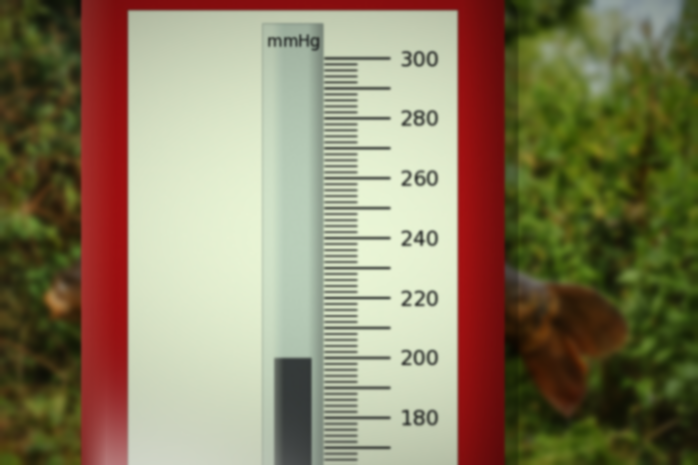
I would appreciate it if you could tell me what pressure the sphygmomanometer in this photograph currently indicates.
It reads 200 mmHg
